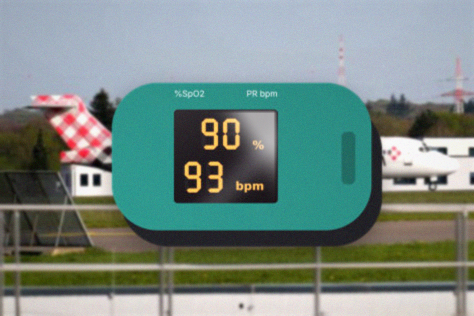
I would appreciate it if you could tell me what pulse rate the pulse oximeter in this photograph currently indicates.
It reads 93 bpm
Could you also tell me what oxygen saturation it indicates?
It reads 90 %
